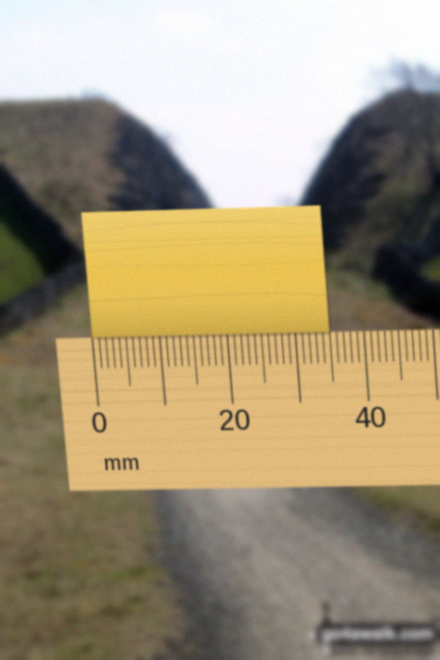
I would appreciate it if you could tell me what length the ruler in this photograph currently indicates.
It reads 35 mm
